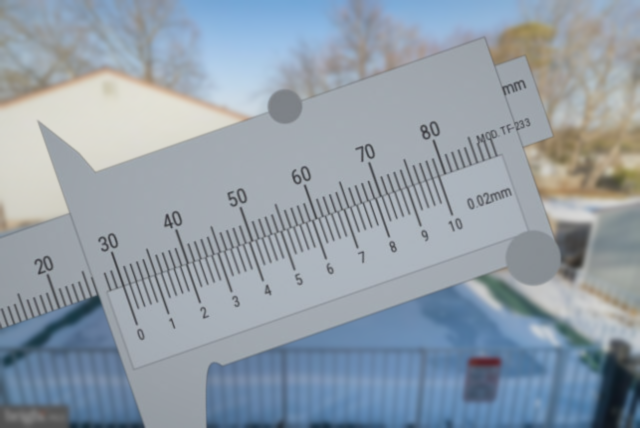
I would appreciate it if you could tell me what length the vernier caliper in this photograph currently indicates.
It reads 30.0 mm
